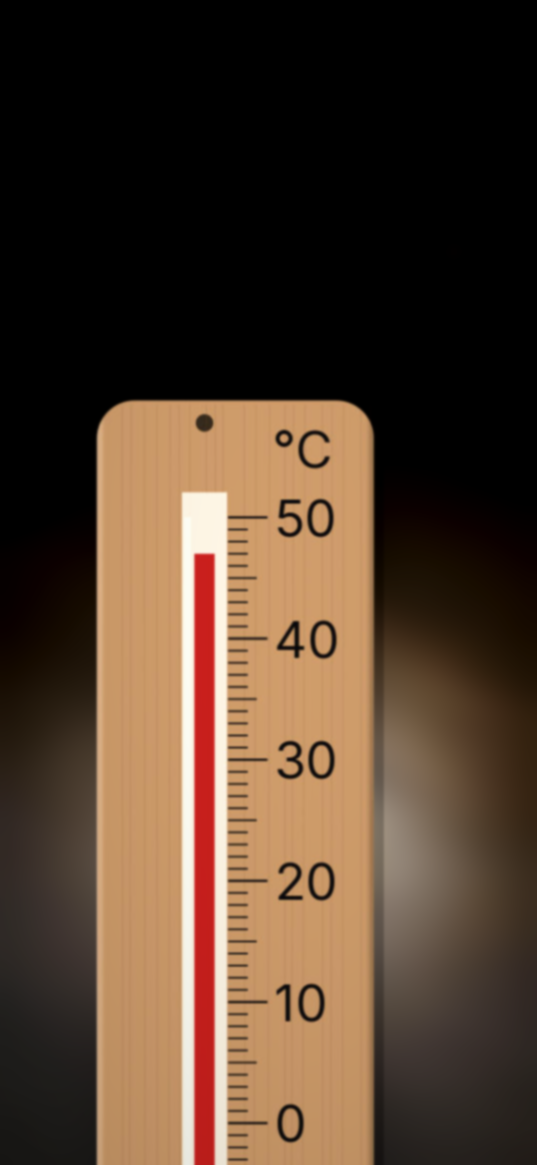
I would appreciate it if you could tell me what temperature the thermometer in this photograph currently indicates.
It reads 47 °C
